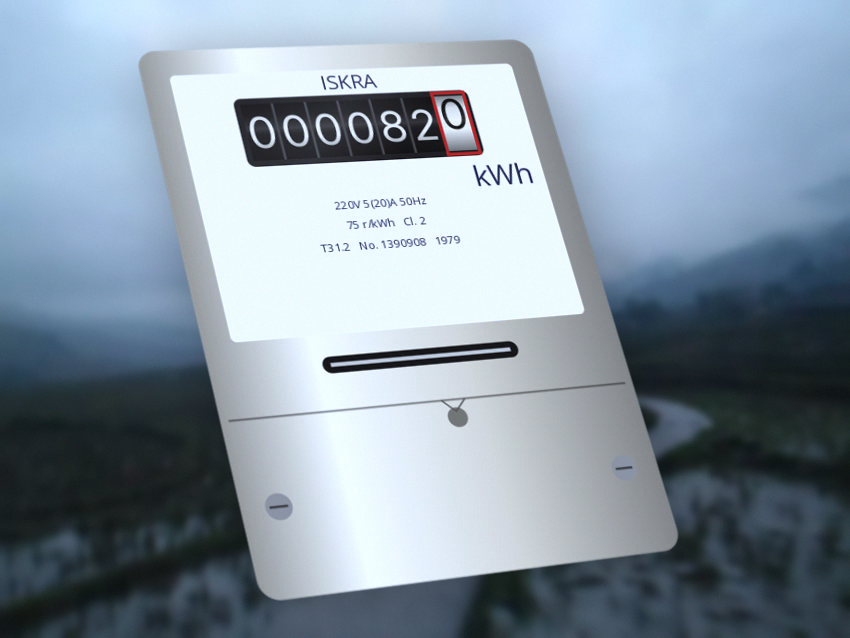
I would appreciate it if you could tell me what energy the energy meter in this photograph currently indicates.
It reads 82.0 kWh
